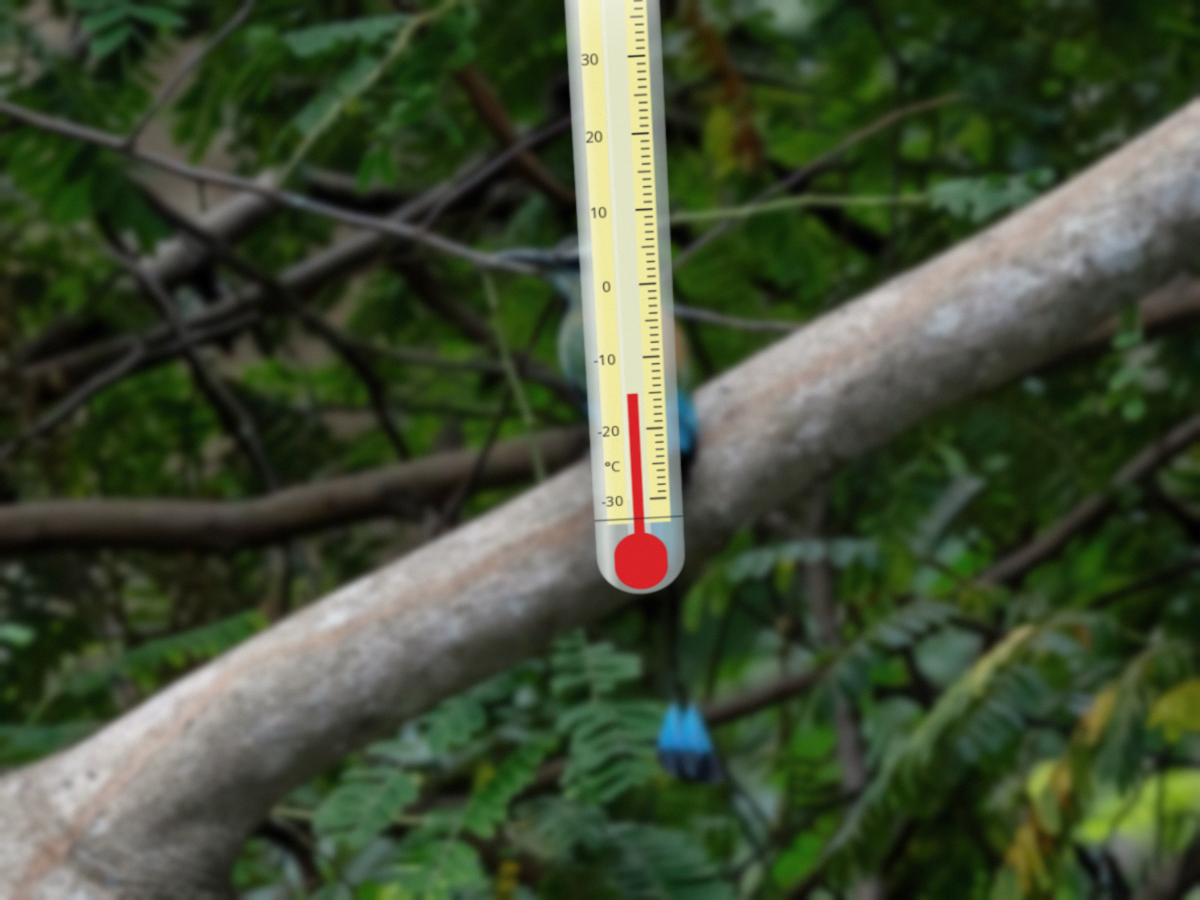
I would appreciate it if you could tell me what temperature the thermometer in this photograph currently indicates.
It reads -15 °C
